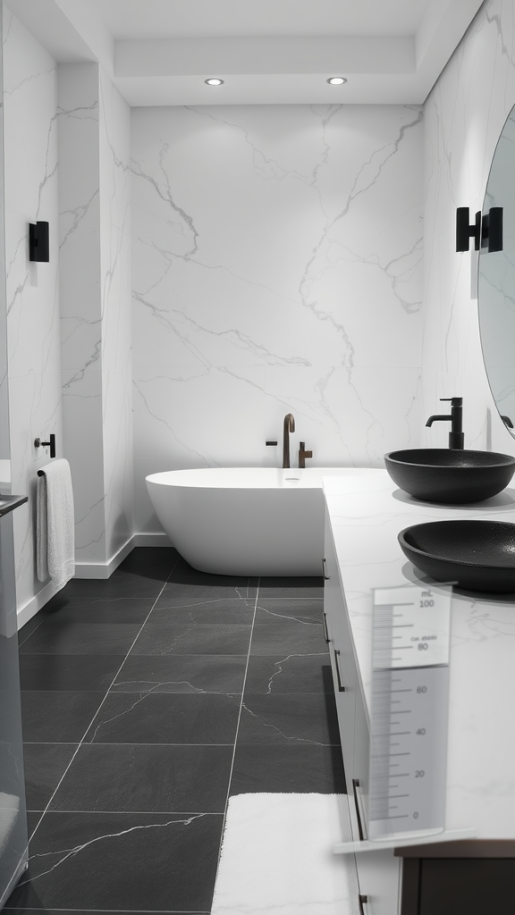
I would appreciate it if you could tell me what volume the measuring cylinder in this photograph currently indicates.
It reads 70 mL
